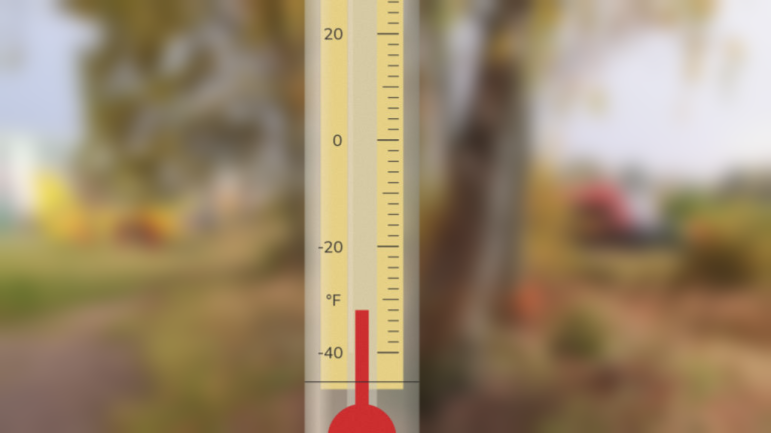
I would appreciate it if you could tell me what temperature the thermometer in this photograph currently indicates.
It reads -32 °F
